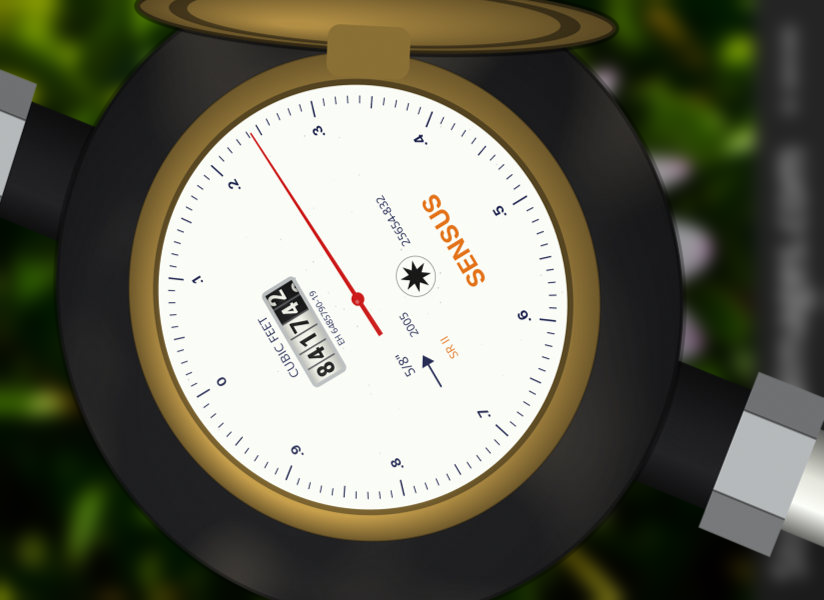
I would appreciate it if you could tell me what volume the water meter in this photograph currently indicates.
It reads 841742.24 ft³
